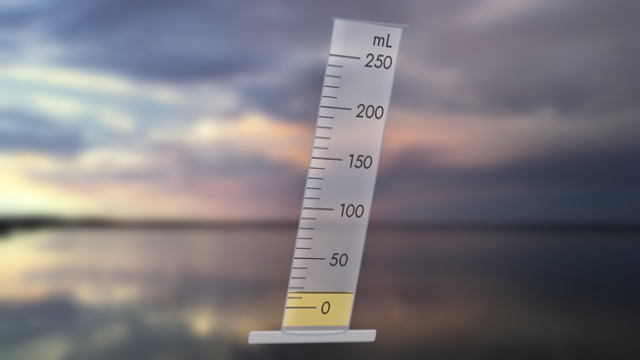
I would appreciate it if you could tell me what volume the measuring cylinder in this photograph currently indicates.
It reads 15 mL
